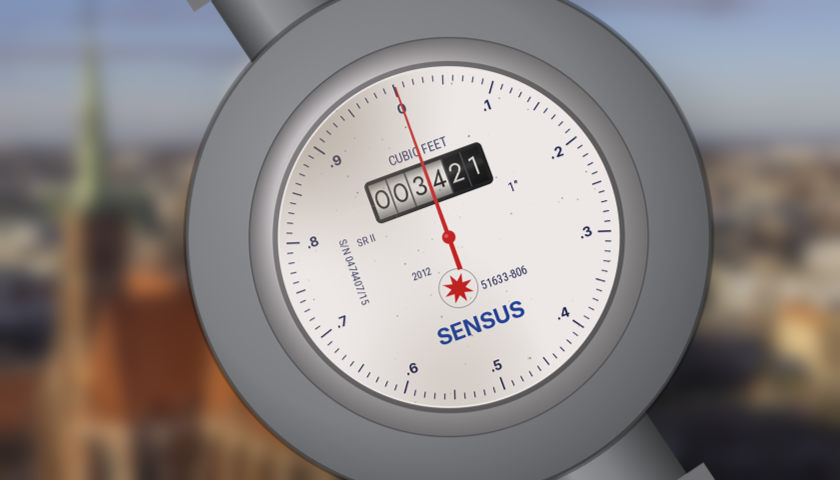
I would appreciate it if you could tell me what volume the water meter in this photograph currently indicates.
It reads 3421.00 ft³
